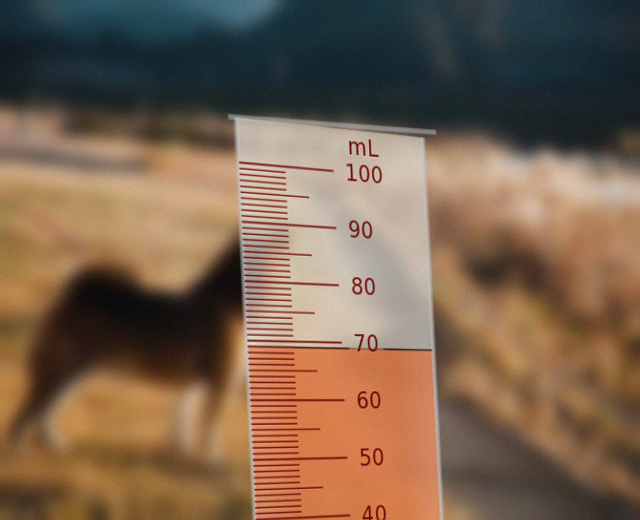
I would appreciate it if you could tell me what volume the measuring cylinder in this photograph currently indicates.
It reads 69 mL
